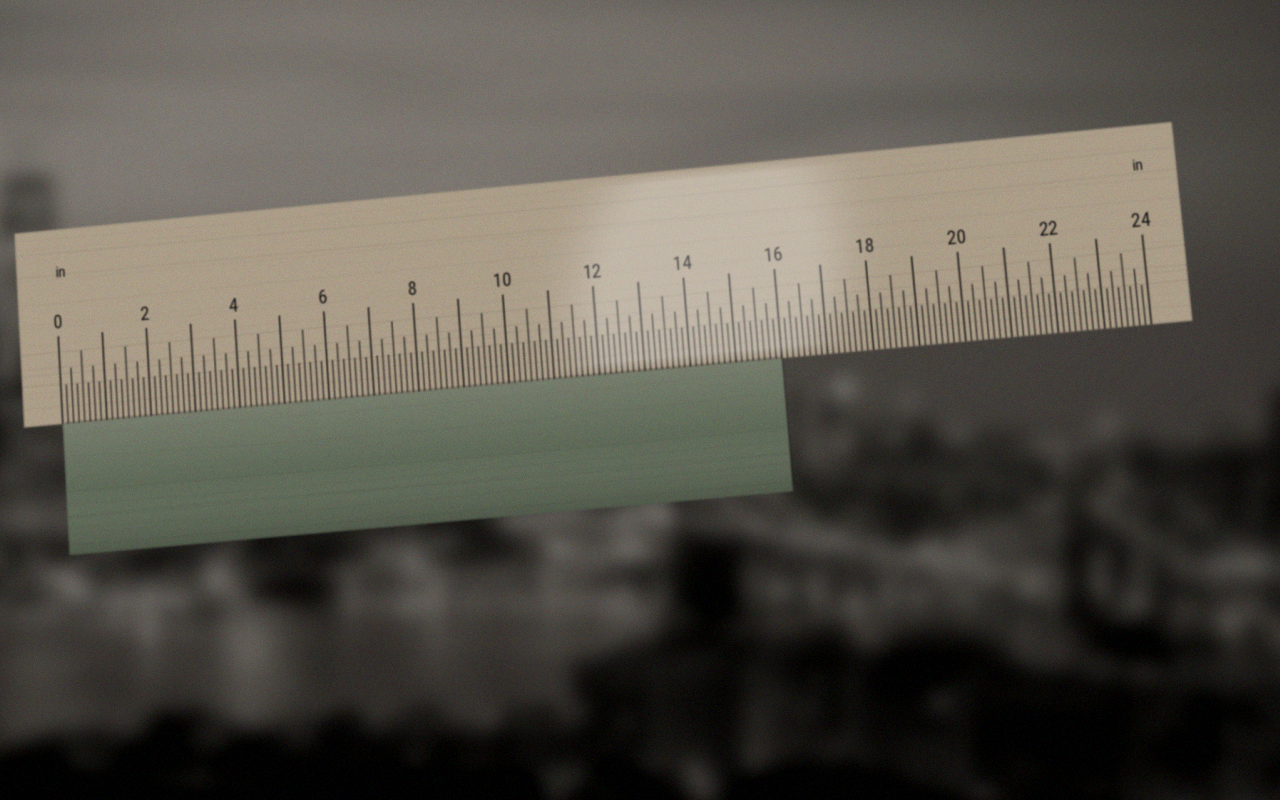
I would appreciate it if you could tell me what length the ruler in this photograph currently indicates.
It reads 16 in
